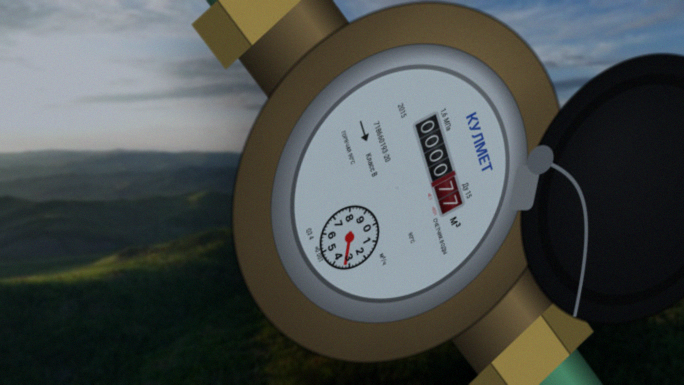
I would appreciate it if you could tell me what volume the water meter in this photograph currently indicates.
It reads 0.773 m³
